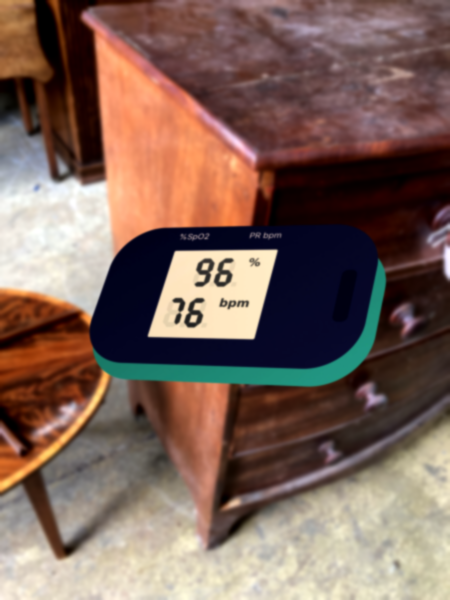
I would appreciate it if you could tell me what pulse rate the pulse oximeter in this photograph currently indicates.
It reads 76 bpm
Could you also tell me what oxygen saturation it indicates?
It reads 96 %
